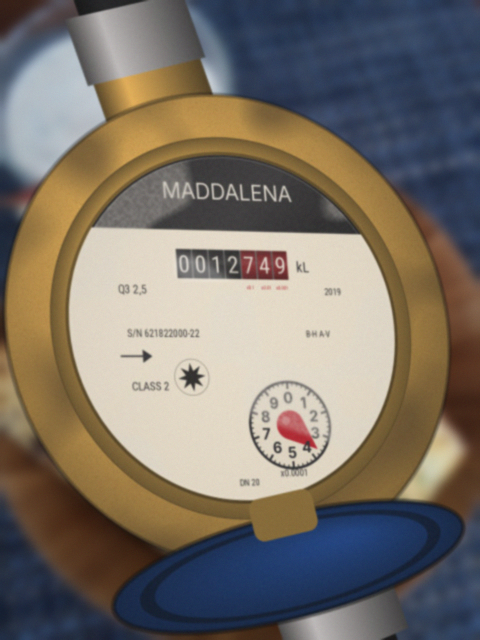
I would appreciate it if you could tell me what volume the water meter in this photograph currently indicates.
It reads 12.7493 kL
